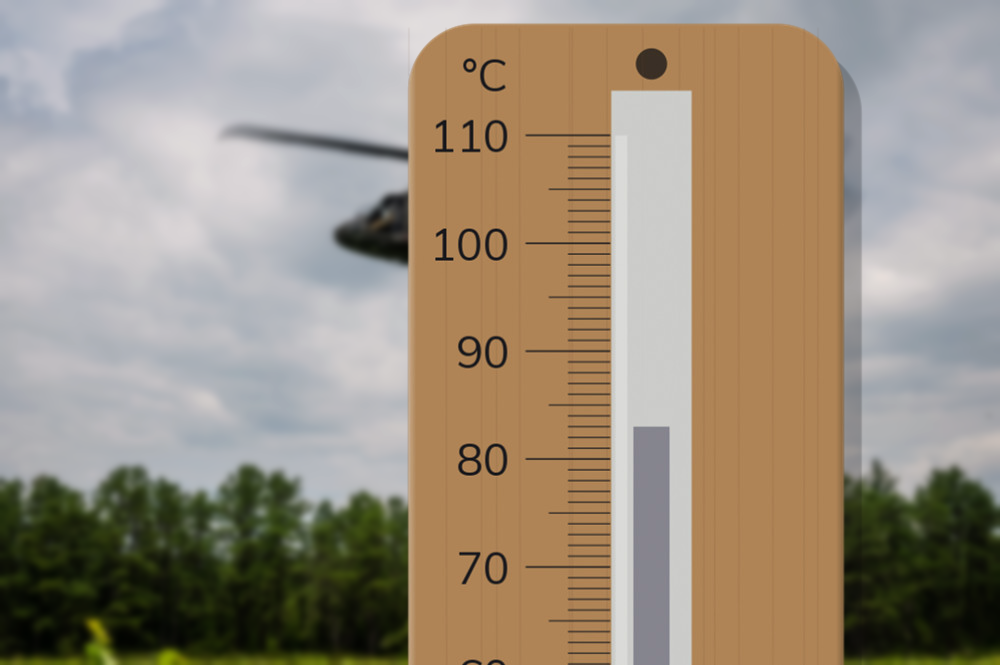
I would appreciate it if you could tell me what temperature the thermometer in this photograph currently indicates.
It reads 83 °C
